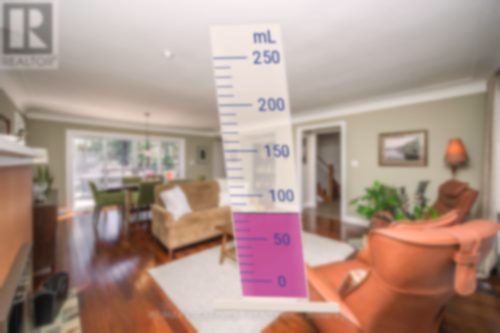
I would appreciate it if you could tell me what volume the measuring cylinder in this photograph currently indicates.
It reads 80 mL
